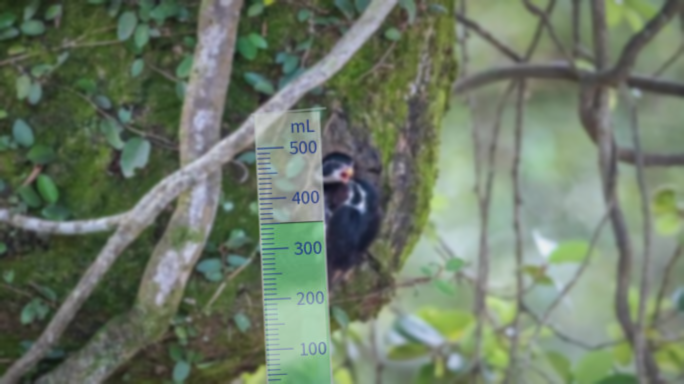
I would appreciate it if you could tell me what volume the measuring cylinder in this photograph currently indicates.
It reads 350 mL
